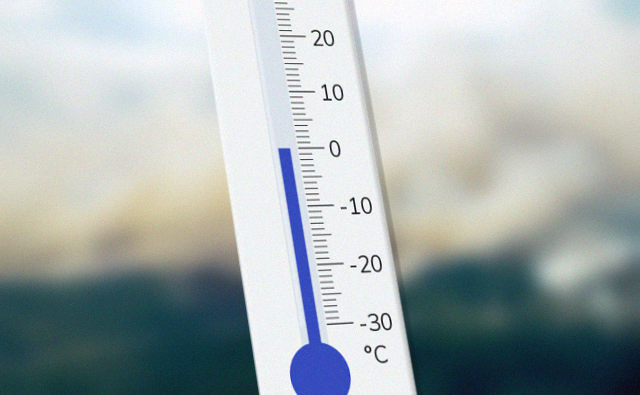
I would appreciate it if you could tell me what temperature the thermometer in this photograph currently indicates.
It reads 0 °C
